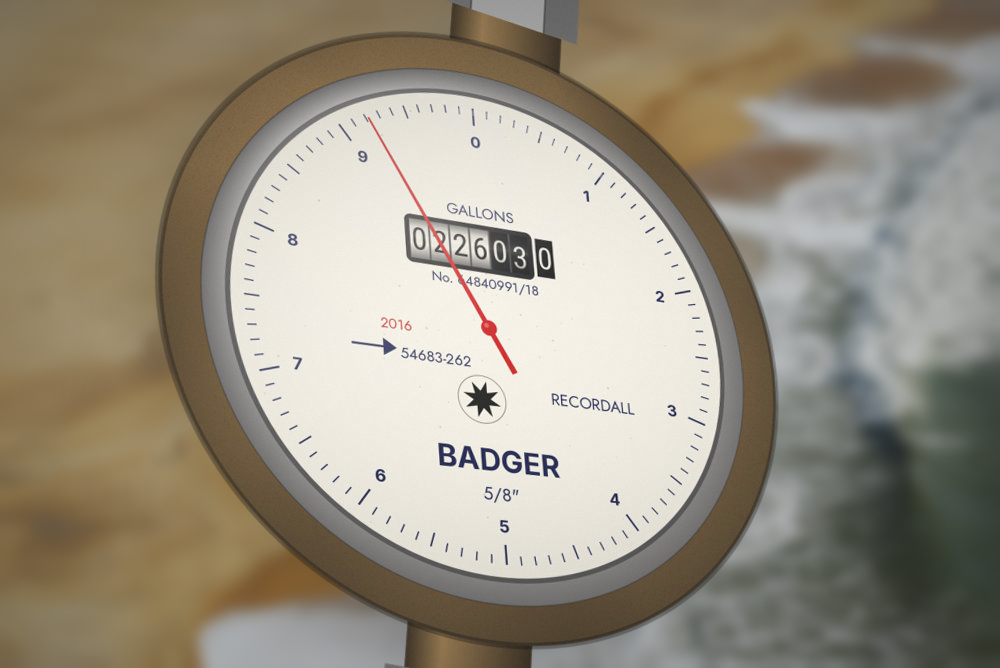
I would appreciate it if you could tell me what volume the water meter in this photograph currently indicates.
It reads 226029.2 gal
